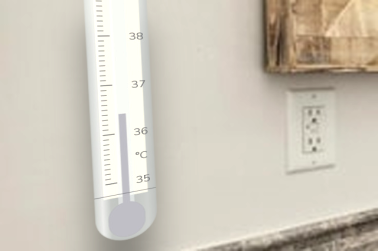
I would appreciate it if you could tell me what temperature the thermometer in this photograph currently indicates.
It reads 36.4 °C
